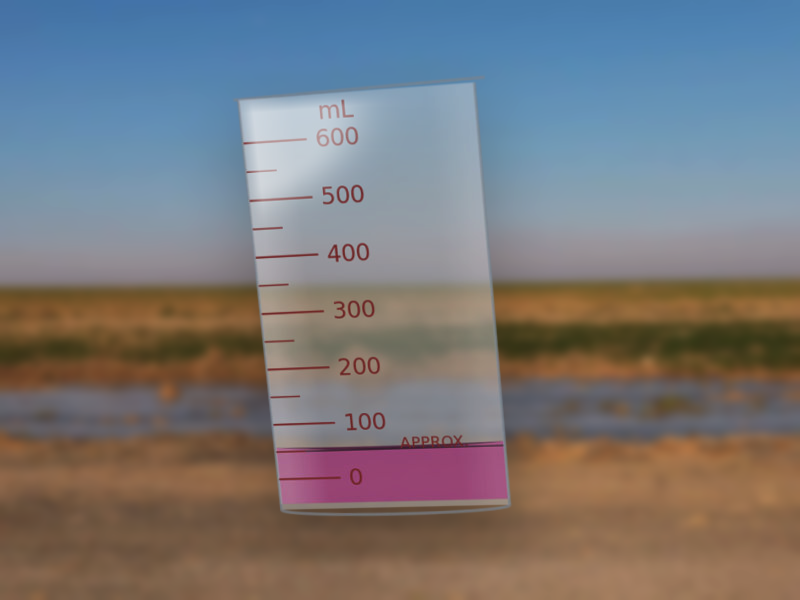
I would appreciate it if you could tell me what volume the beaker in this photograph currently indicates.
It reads 50 mL
